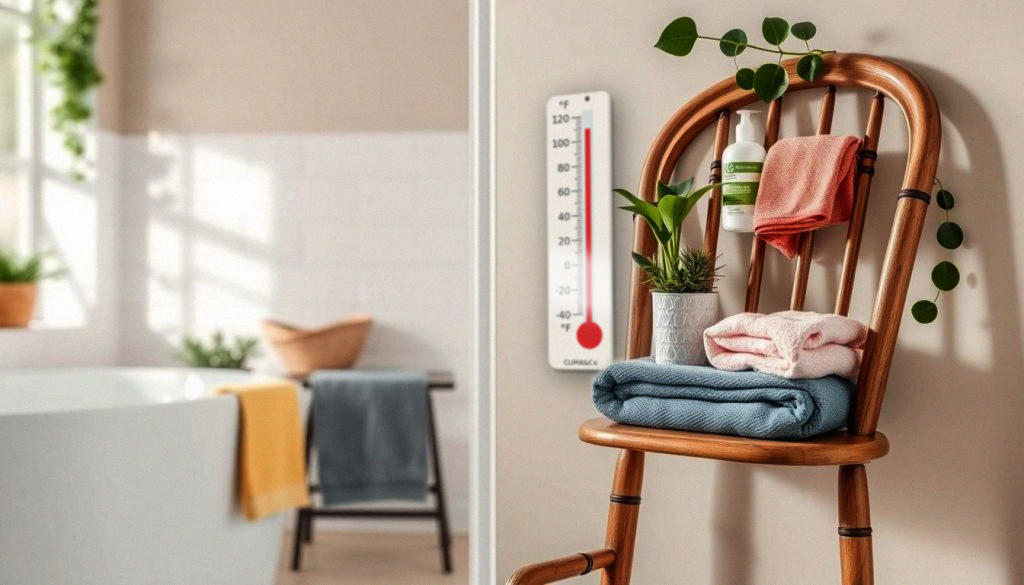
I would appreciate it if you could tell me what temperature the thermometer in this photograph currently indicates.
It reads 110 °F
